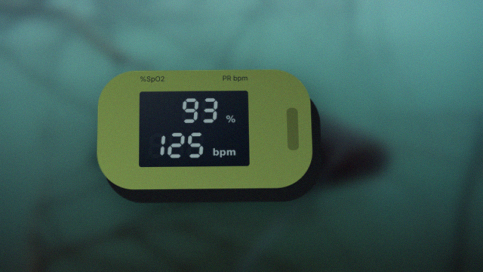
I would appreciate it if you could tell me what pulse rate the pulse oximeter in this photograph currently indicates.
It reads 125 bpm
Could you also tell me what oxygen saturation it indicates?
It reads 93 %
